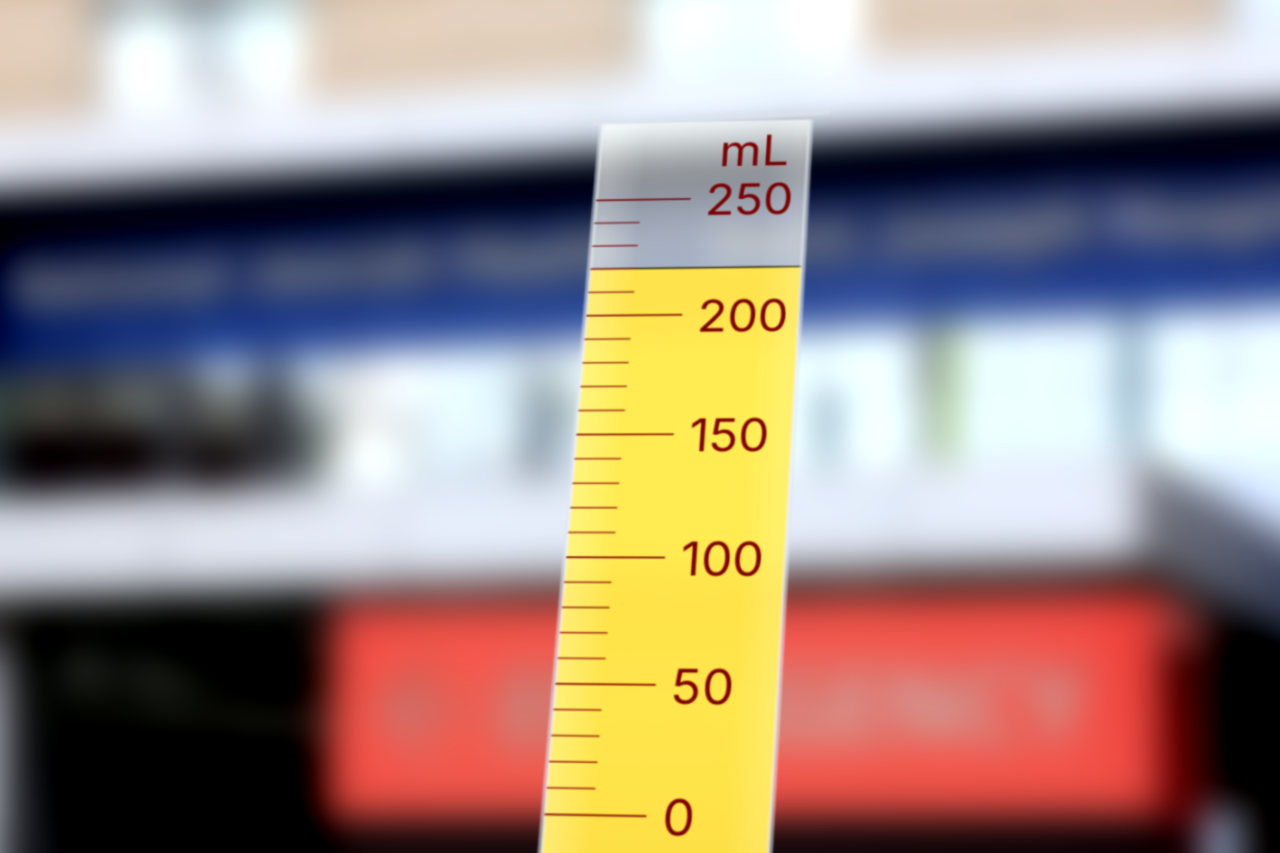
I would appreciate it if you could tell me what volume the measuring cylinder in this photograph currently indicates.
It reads 220 mL
